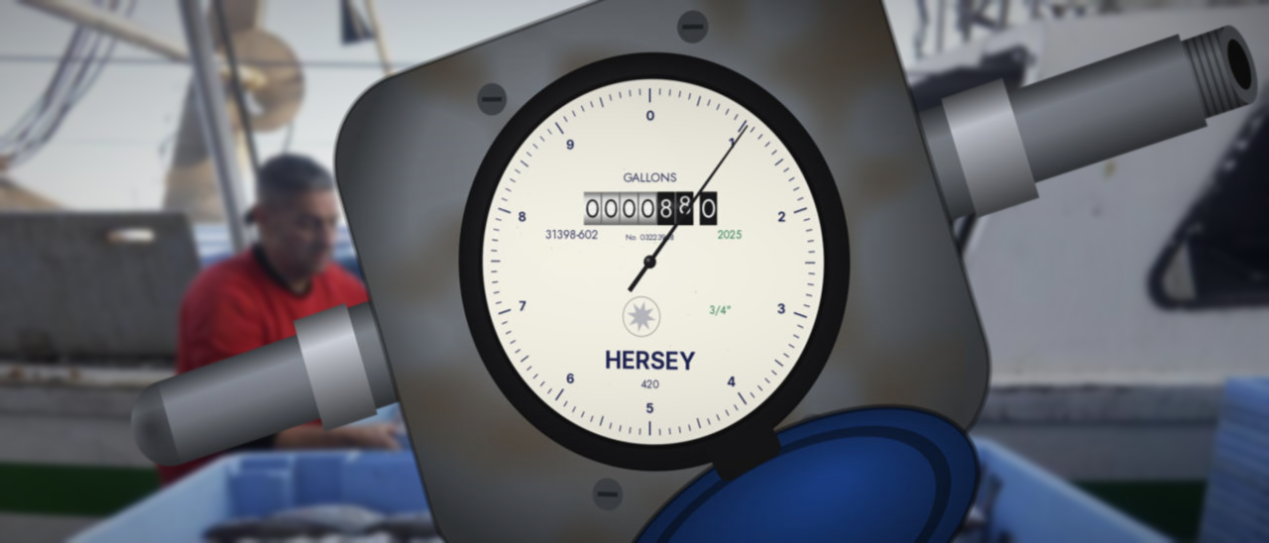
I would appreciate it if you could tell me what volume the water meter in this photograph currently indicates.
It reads 881.0 gal
